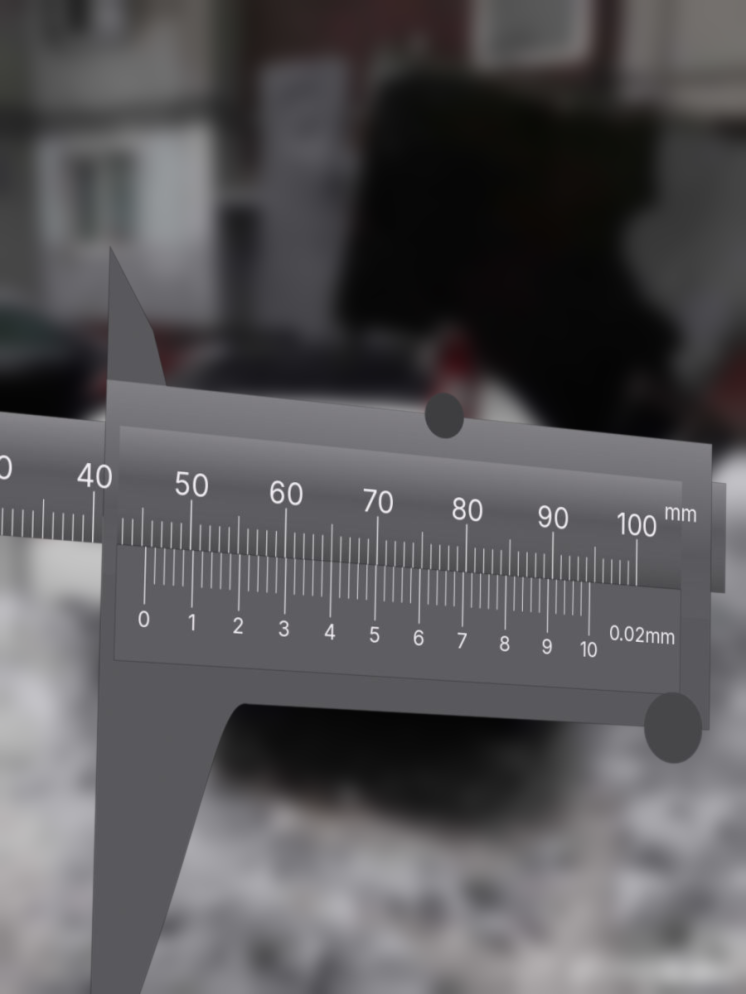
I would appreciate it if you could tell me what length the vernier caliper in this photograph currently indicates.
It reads 45.4 mm
